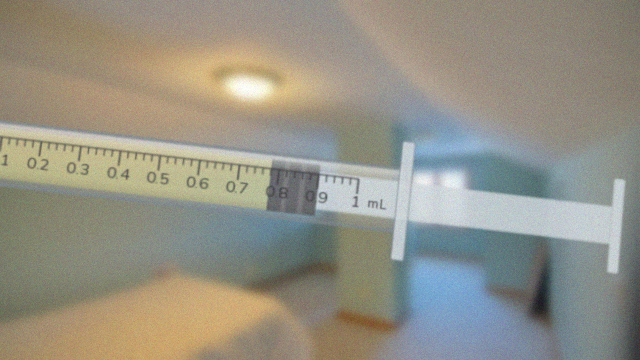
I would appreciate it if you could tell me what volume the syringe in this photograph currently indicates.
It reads 0.78 mL
